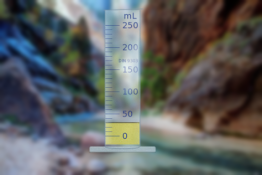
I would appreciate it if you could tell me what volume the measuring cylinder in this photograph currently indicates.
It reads 30 mL
